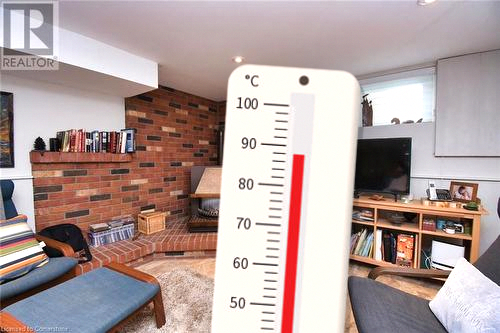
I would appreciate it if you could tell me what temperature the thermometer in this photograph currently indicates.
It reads 88 °C
